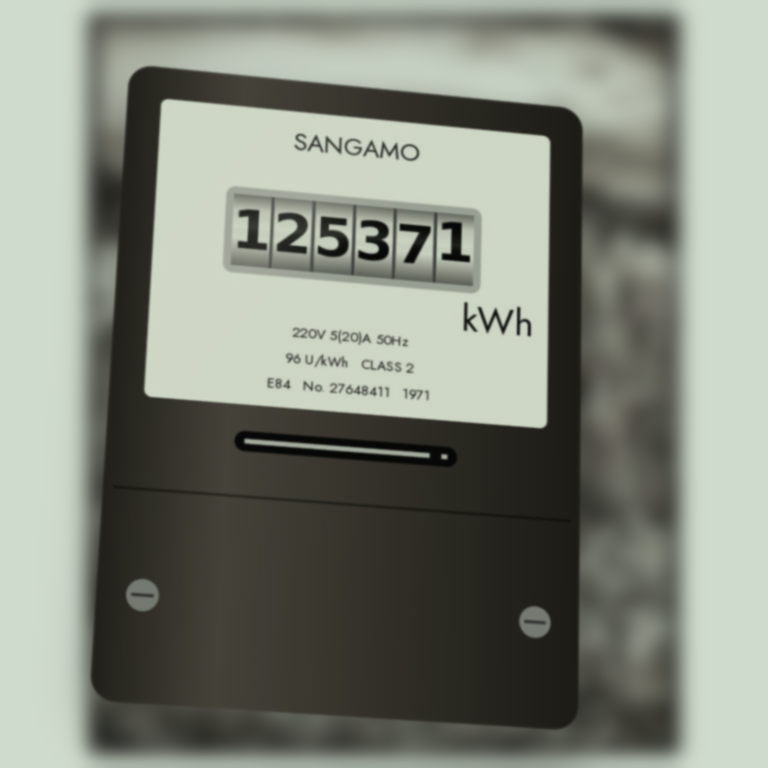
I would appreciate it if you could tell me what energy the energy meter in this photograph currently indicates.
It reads 125371 kWh
